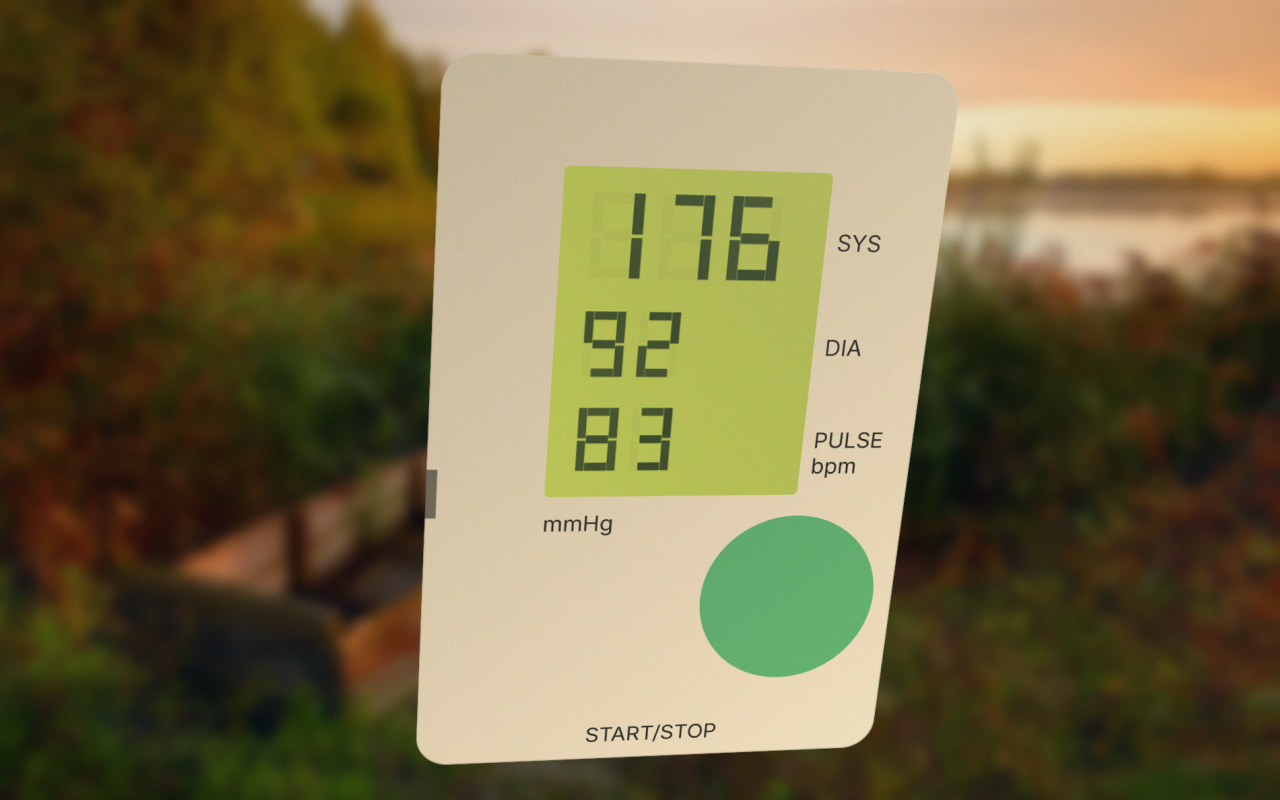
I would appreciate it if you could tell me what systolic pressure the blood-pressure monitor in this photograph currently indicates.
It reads 176 mmHg
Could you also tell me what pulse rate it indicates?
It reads 83 bpm
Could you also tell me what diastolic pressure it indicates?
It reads 92 mmHg
